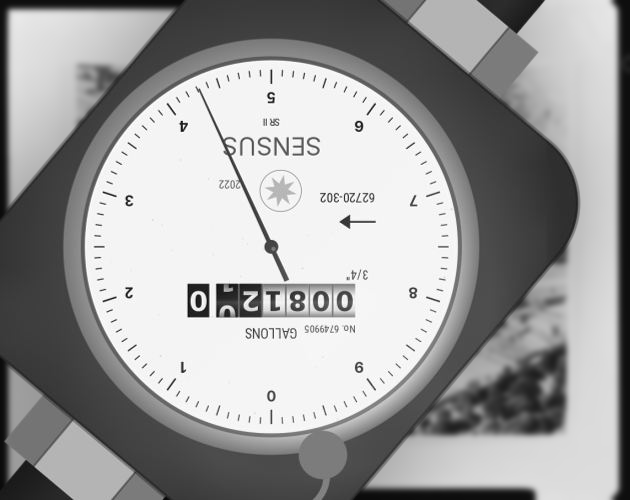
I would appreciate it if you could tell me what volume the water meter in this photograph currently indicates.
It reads 81204.3 gal
